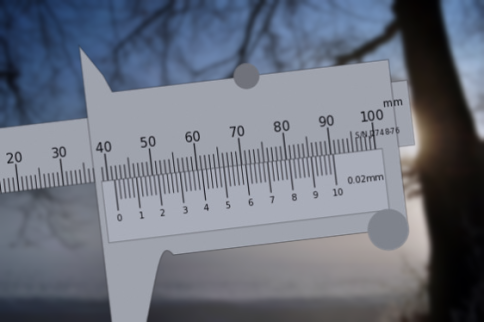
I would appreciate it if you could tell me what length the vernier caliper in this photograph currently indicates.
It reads 41.5 mm
